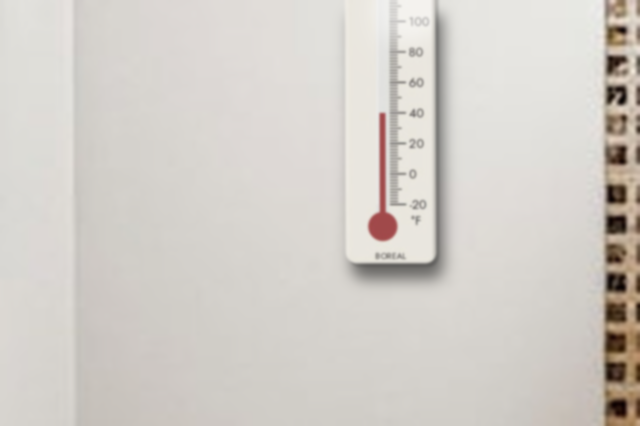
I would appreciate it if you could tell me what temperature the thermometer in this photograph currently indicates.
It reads 40 °F
